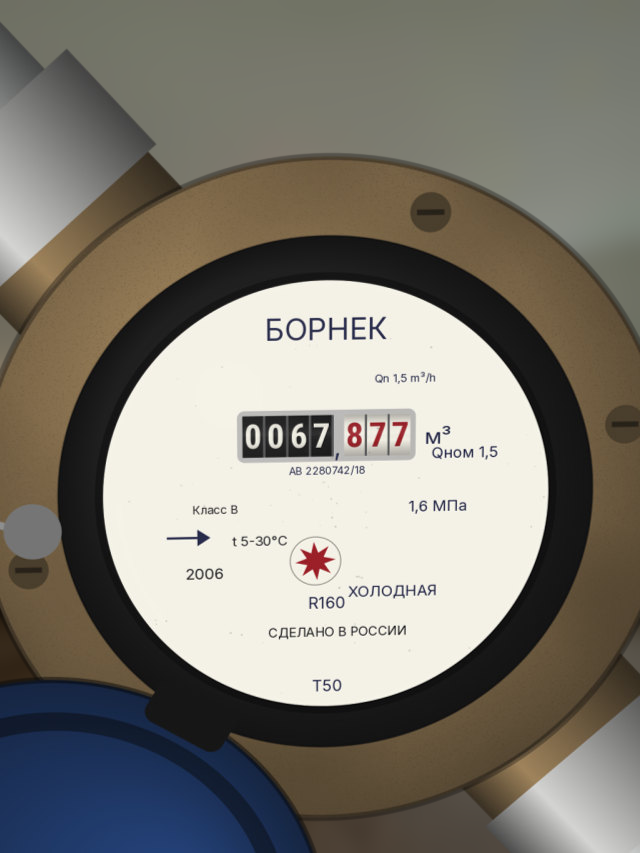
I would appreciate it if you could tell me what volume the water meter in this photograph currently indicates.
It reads 67.877 m³
